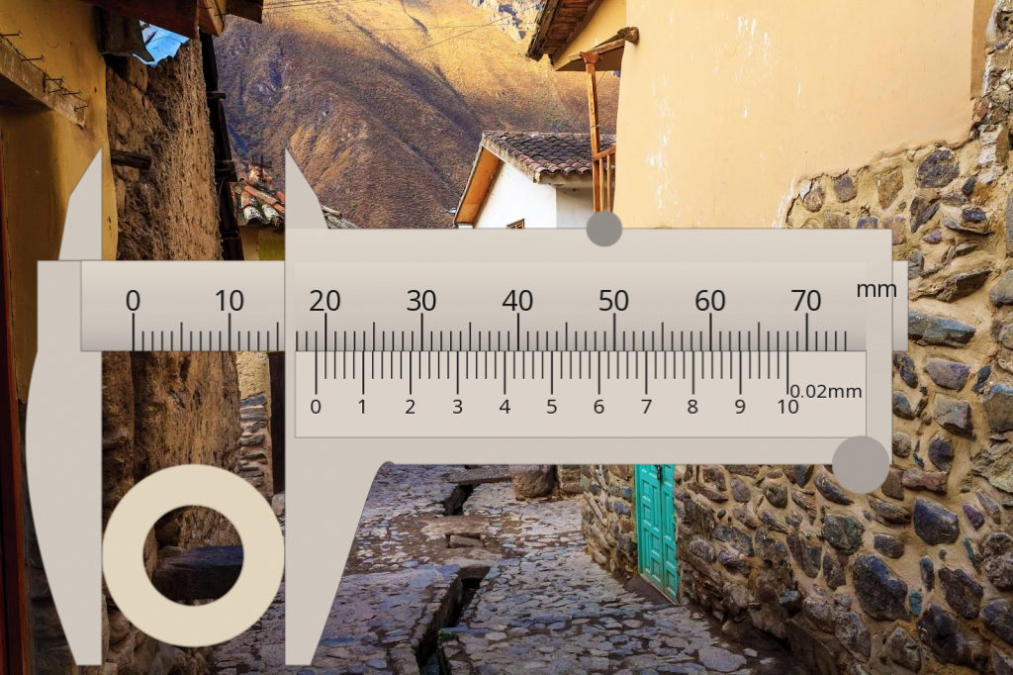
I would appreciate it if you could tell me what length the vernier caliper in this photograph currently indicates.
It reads 19.0 mm
